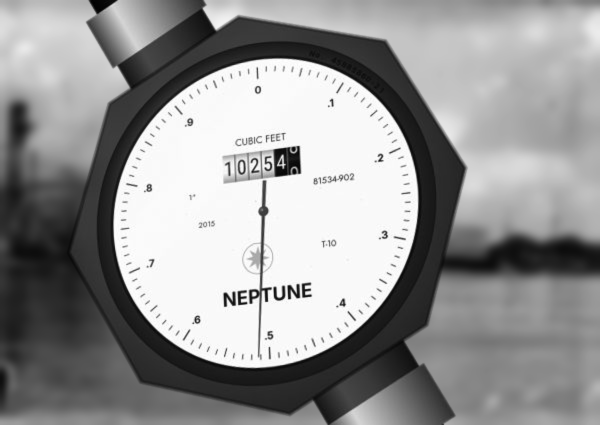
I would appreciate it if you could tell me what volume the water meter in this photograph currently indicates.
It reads 102548.51 ft³
